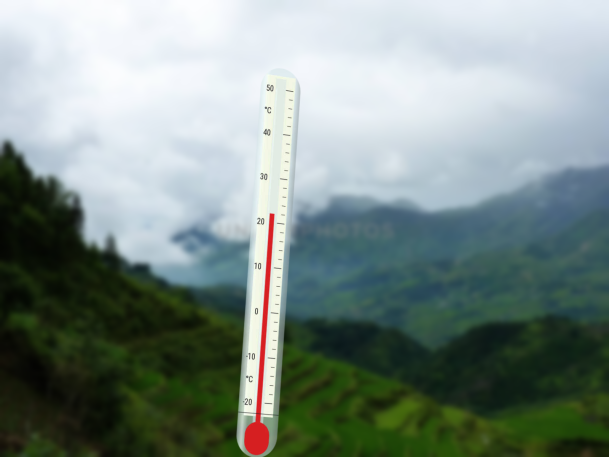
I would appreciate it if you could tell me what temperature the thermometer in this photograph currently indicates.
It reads 22 °C
